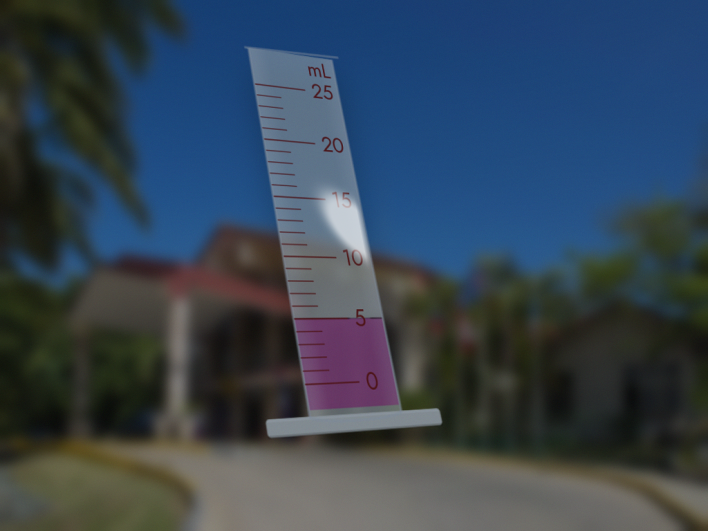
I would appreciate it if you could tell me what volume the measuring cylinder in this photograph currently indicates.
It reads 5 mL
